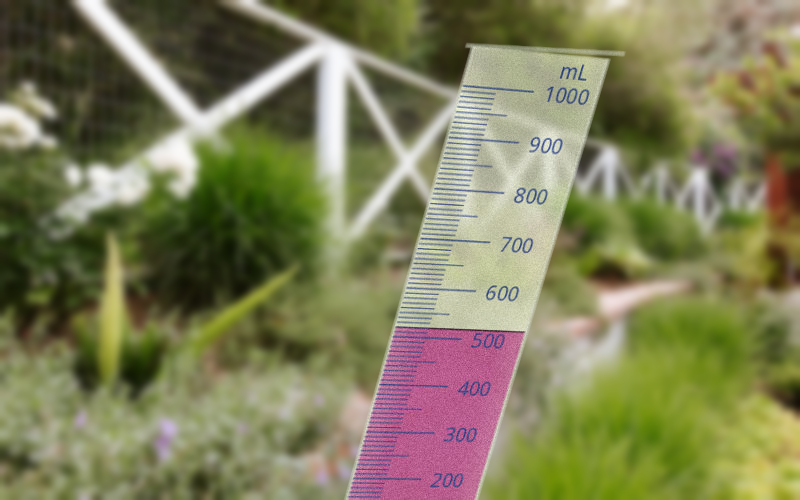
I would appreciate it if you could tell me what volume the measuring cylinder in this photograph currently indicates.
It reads 520 mL
